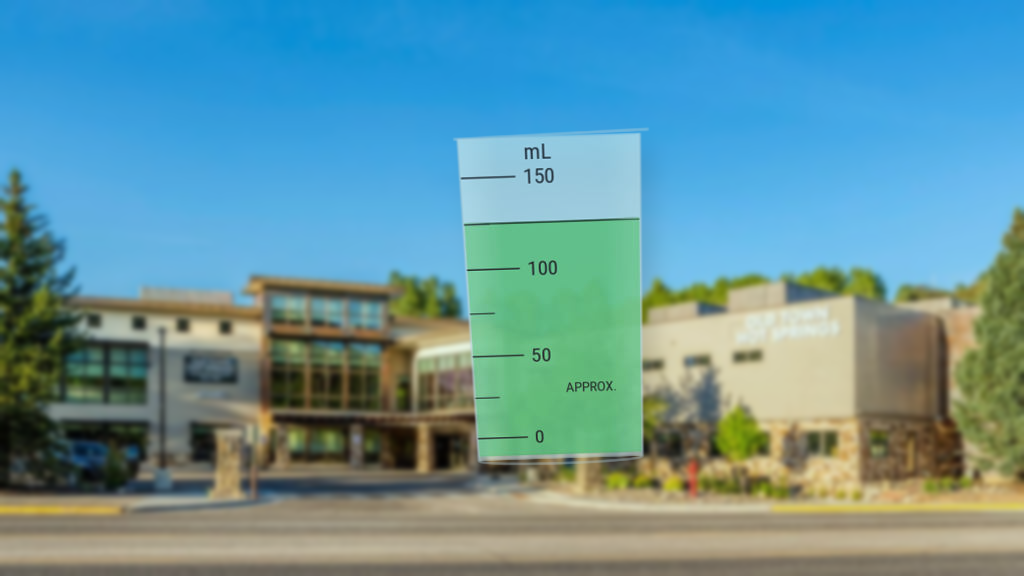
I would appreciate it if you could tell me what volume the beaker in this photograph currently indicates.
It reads 125 mL
